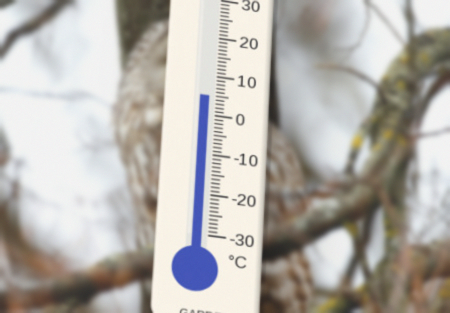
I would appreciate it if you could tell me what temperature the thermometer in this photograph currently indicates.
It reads 5 °C
